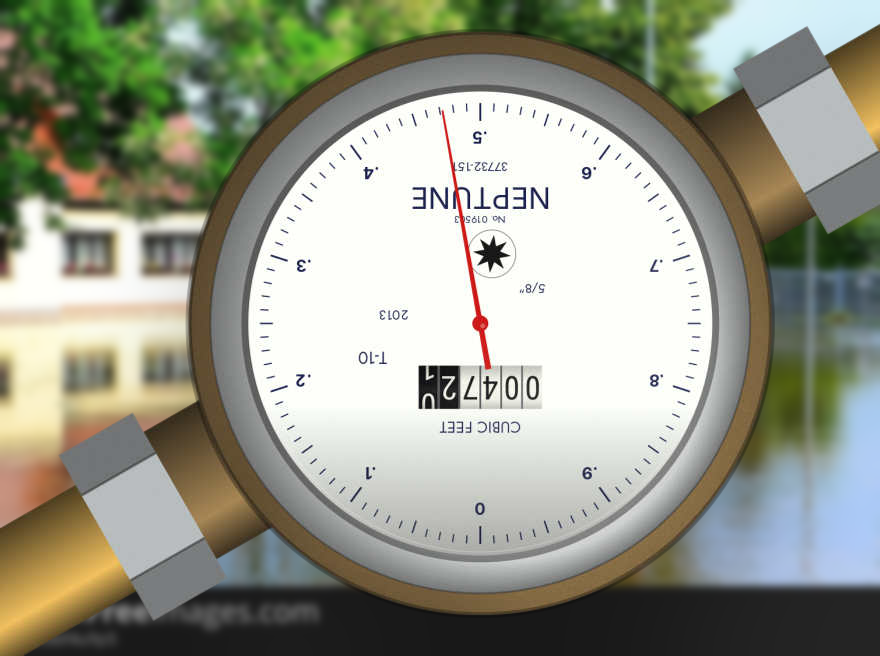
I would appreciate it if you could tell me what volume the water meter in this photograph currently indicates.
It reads 4720.47 ft³
